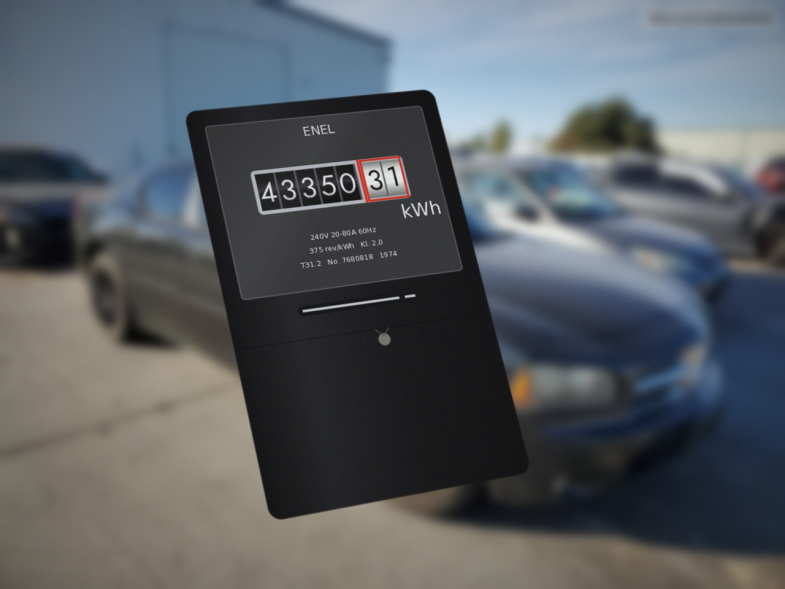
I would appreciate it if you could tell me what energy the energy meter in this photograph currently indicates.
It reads 43350.31 kWh
